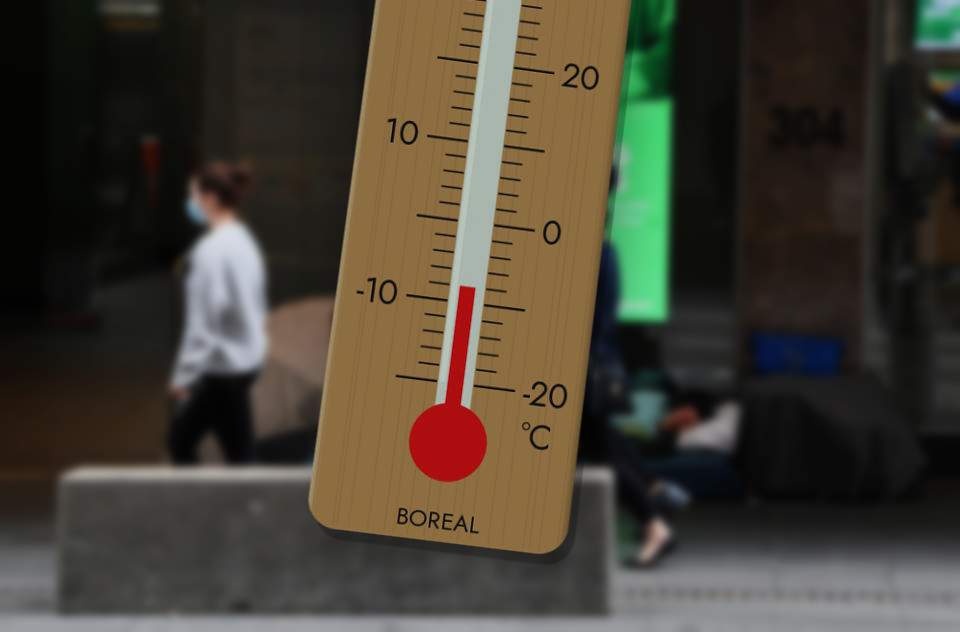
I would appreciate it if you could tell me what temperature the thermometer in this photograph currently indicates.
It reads -8 °C
